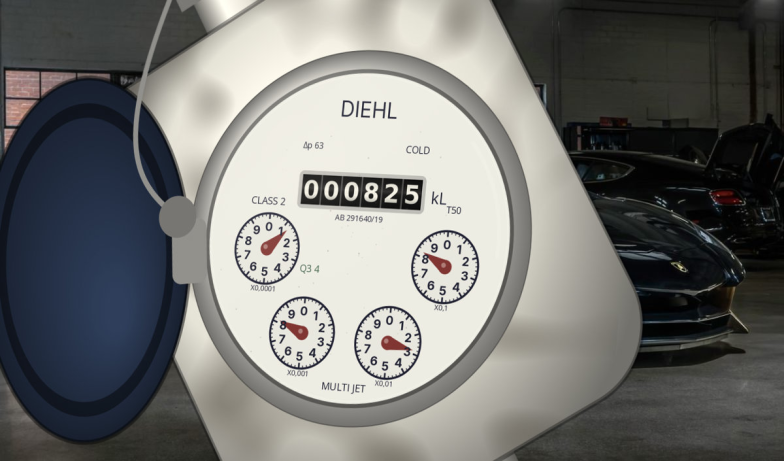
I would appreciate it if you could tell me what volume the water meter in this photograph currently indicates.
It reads 825.8281 kL
